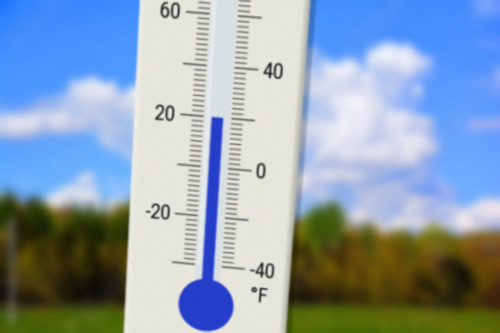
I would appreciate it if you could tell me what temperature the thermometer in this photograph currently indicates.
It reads 20 °F
